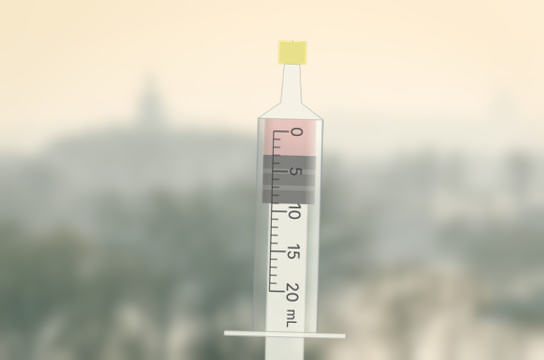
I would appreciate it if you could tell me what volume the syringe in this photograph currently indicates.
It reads 3 mL
